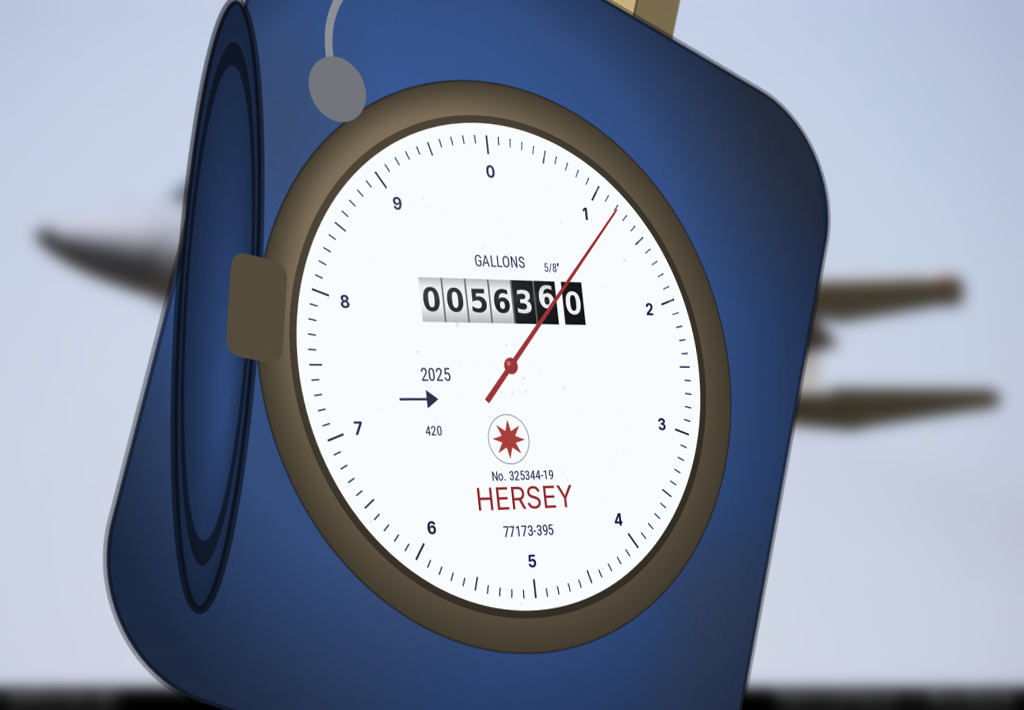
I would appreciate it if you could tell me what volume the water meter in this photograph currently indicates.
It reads 56361.2 gal
